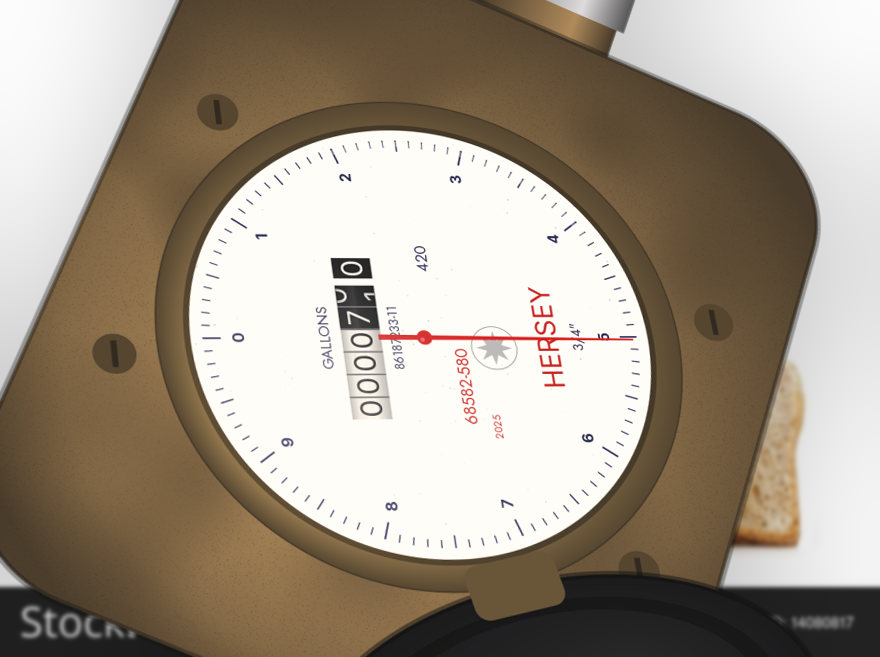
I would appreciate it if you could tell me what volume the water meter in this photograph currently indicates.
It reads 705.0 gal
